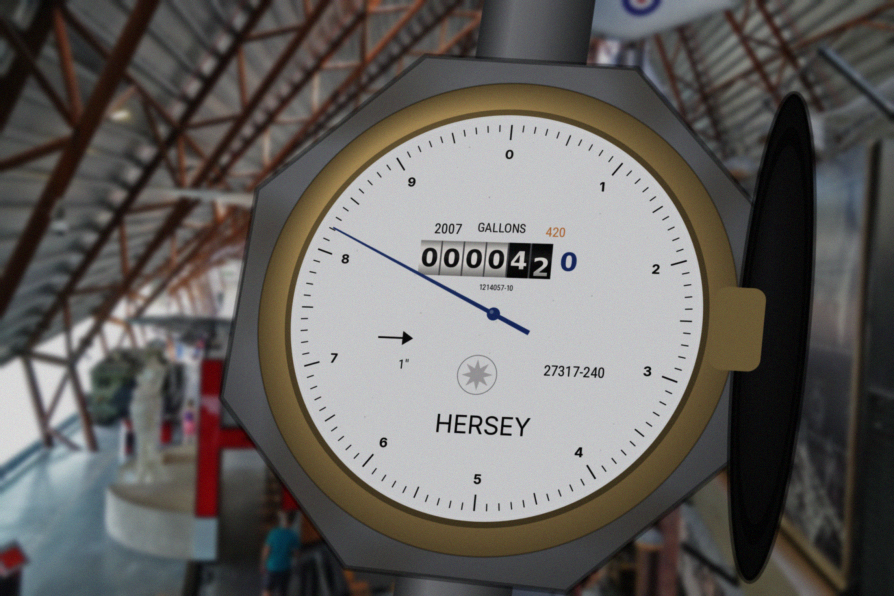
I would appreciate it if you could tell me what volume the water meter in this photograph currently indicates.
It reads 418.2 gal
